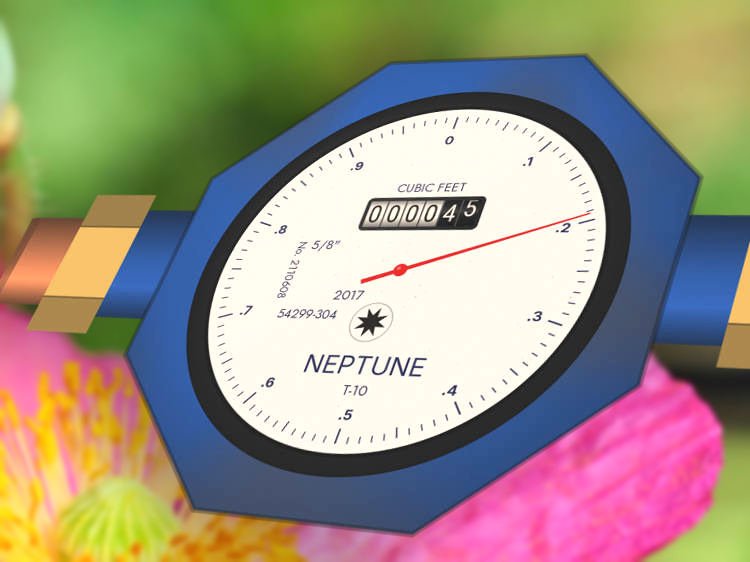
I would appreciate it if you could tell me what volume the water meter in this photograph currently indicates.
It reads 45.19 ft³
